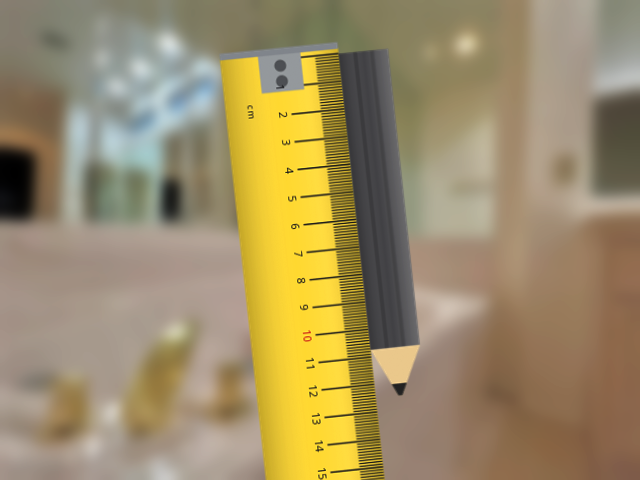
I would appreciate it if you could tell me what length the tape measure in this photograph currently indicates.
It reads 12.5 cm
